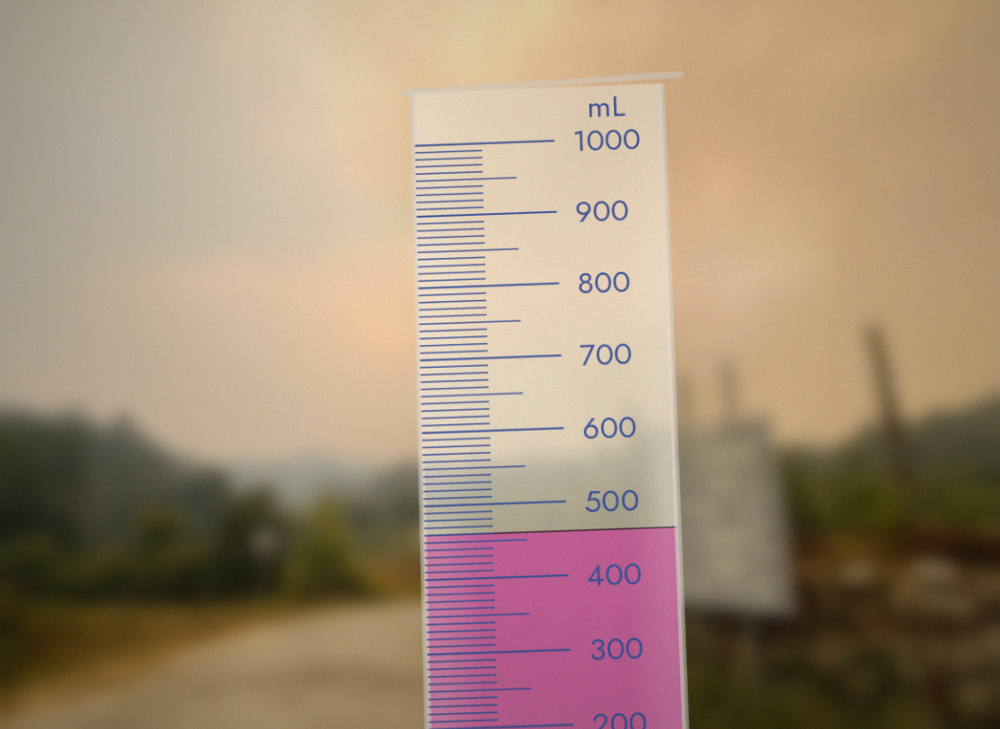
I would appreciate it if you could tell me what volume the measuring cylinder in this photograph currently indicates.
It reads 460 mL
